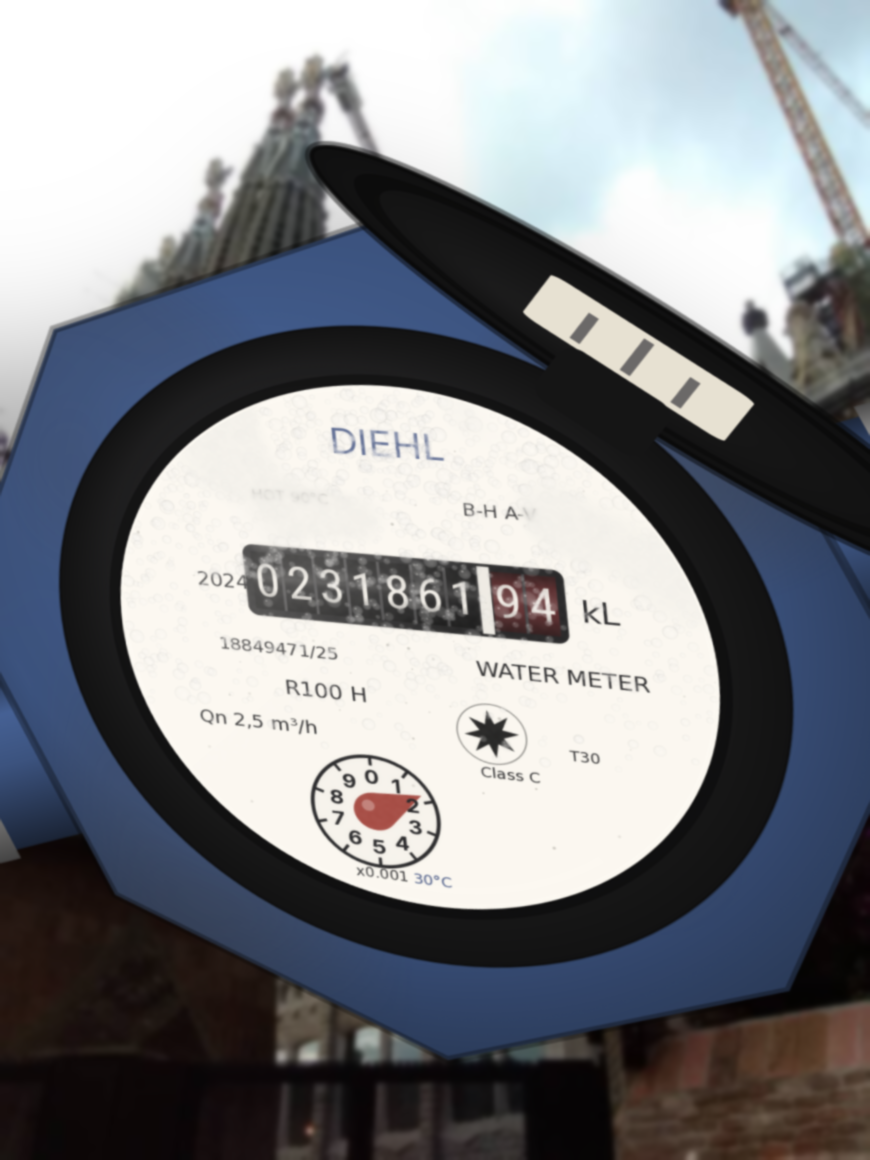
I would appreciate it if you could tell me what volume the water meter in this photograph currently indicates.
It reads 231861.941 kL
